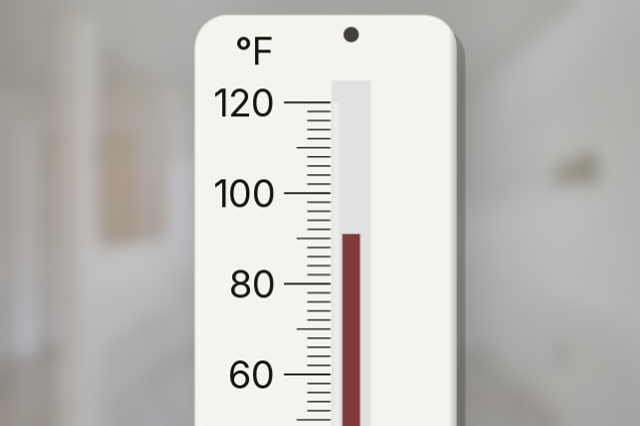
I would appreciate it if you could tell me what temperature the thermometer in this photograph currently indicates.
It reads 91 °F
